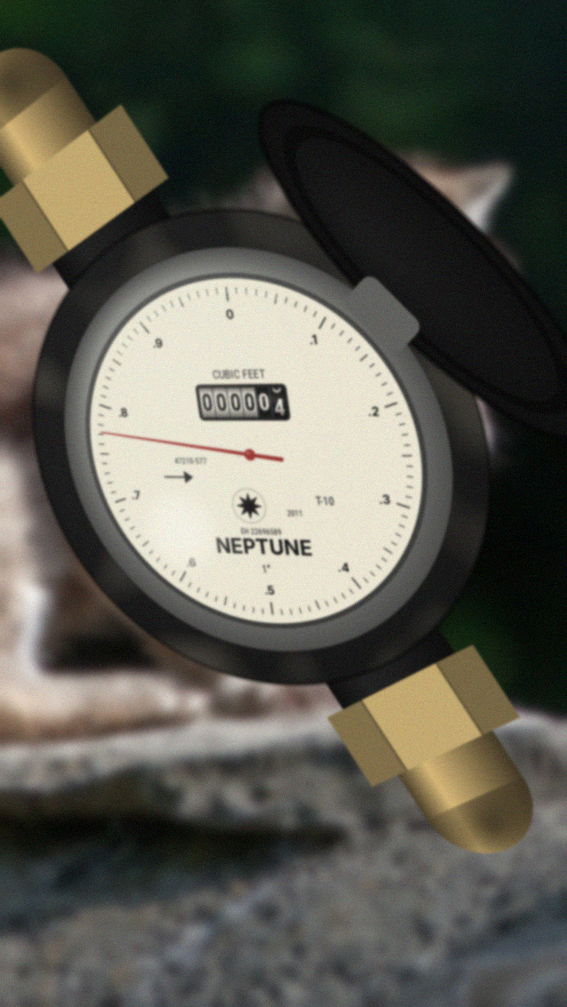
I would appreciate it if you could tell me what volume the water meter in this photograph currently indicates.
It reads 3.77 ft³
